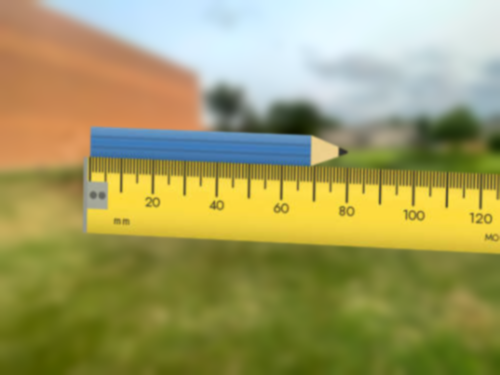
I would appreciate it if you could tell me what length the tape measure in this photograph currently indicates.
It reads 80 mm
